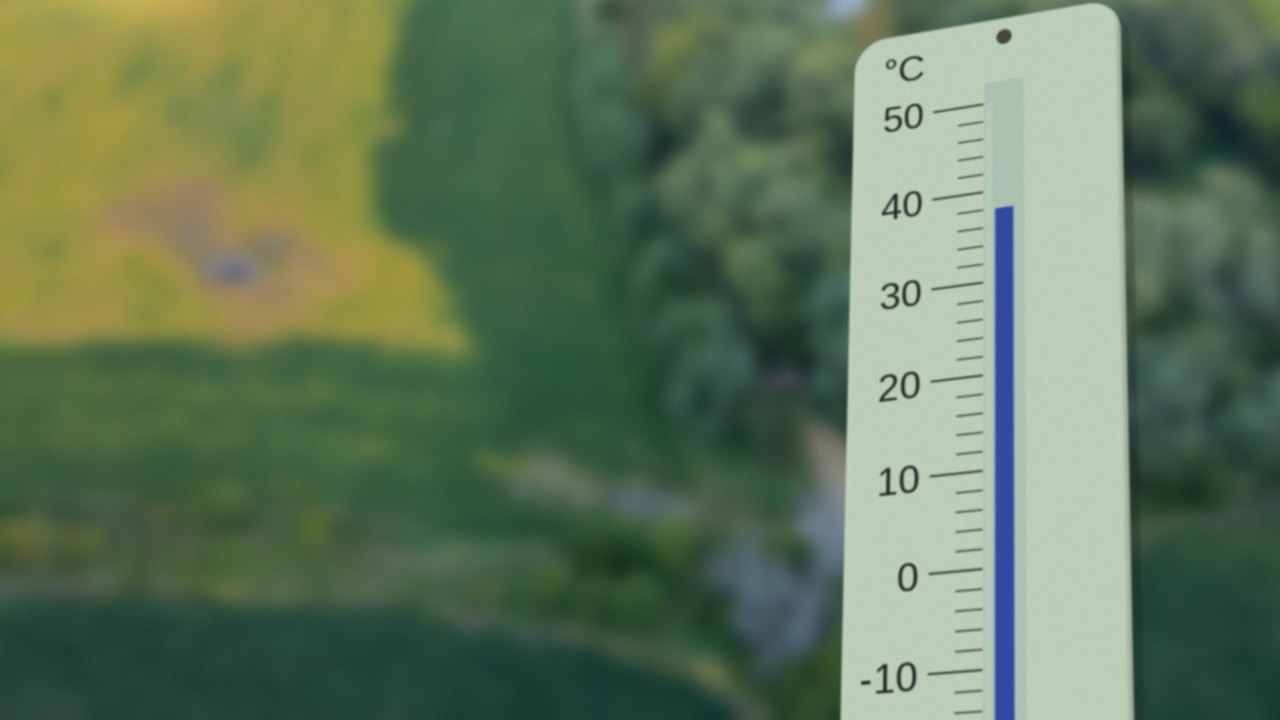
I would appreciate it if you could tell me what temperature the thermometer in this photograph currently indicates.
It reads 38 °C
